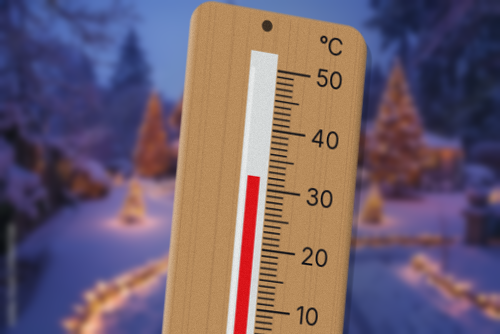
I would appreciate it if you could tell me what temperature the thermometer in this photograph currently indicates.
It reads 32 °C
